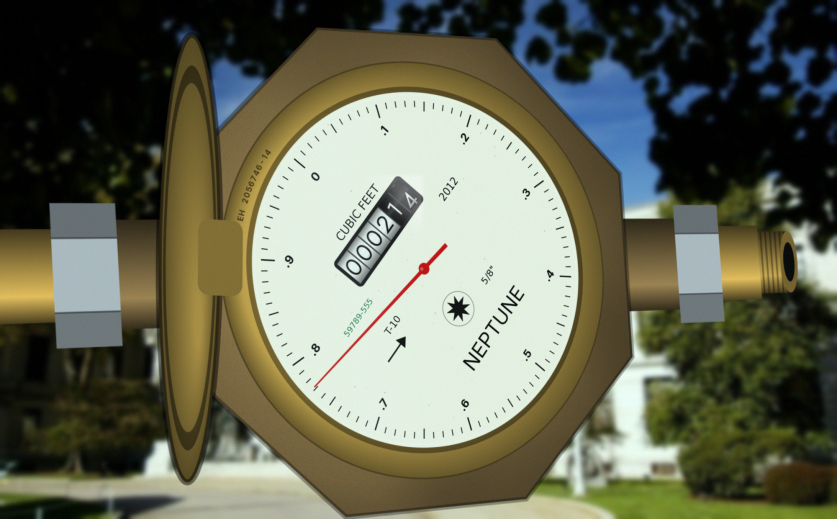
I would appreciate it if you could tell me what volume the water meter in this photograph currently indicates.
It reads 213.77 ft³
